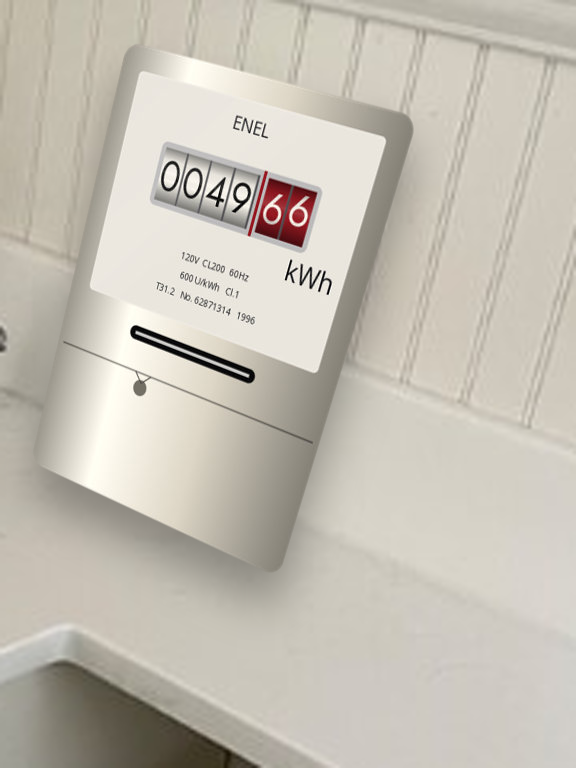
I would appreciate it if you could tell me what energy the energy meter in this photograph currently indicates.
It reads 49.66 kWh
